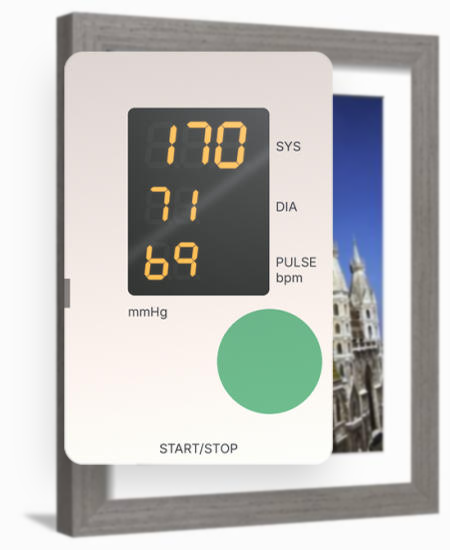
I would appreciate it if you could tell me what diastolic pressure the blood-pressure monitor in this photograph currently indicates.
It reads 71 mmHg
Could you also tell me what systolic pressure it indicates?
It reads 170 mmHg
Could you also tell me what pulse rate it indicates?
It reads 69 bpm
